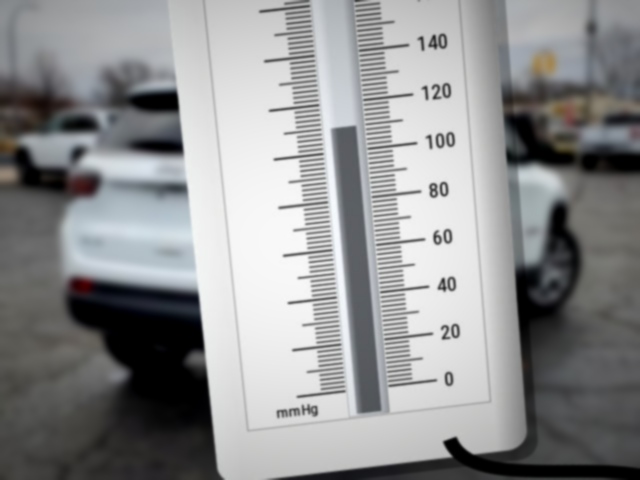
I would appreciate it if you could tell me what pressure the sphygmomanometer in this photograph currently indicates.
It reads 110 mmHg
